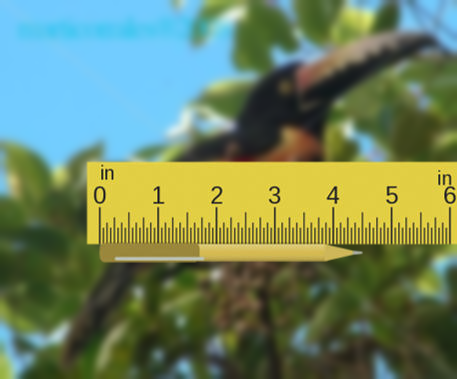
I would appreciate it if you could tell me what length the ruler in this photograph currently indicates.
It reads 4.5 in
